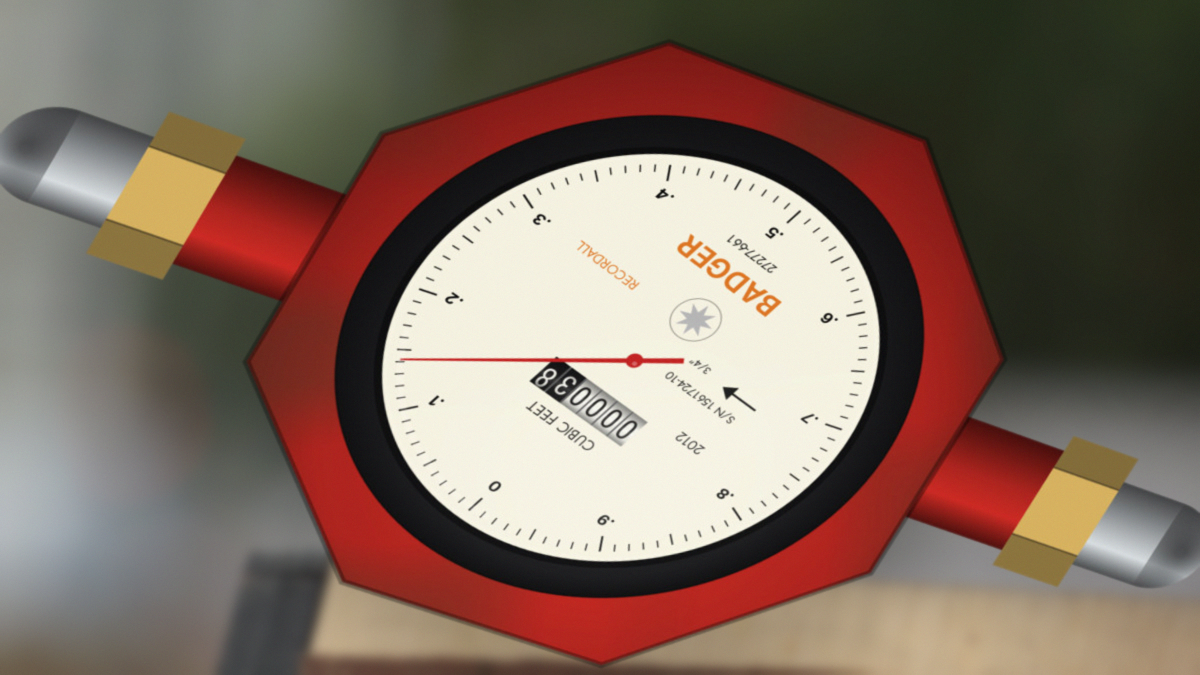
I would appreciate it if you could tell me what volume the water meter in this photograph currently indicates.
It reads 38.14 ft³
